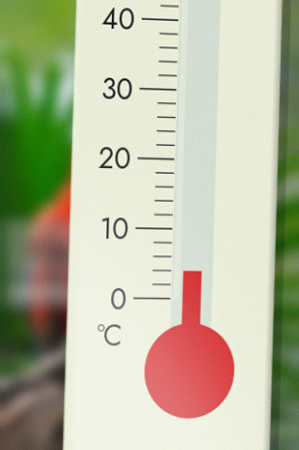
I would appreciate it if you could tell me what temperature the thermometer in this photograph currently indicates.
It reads 4 °C
